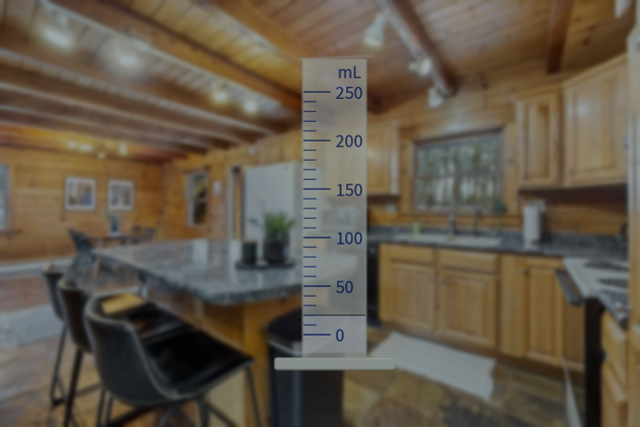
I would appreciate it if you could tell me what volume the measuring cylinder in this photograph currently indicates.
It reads 20 mL
